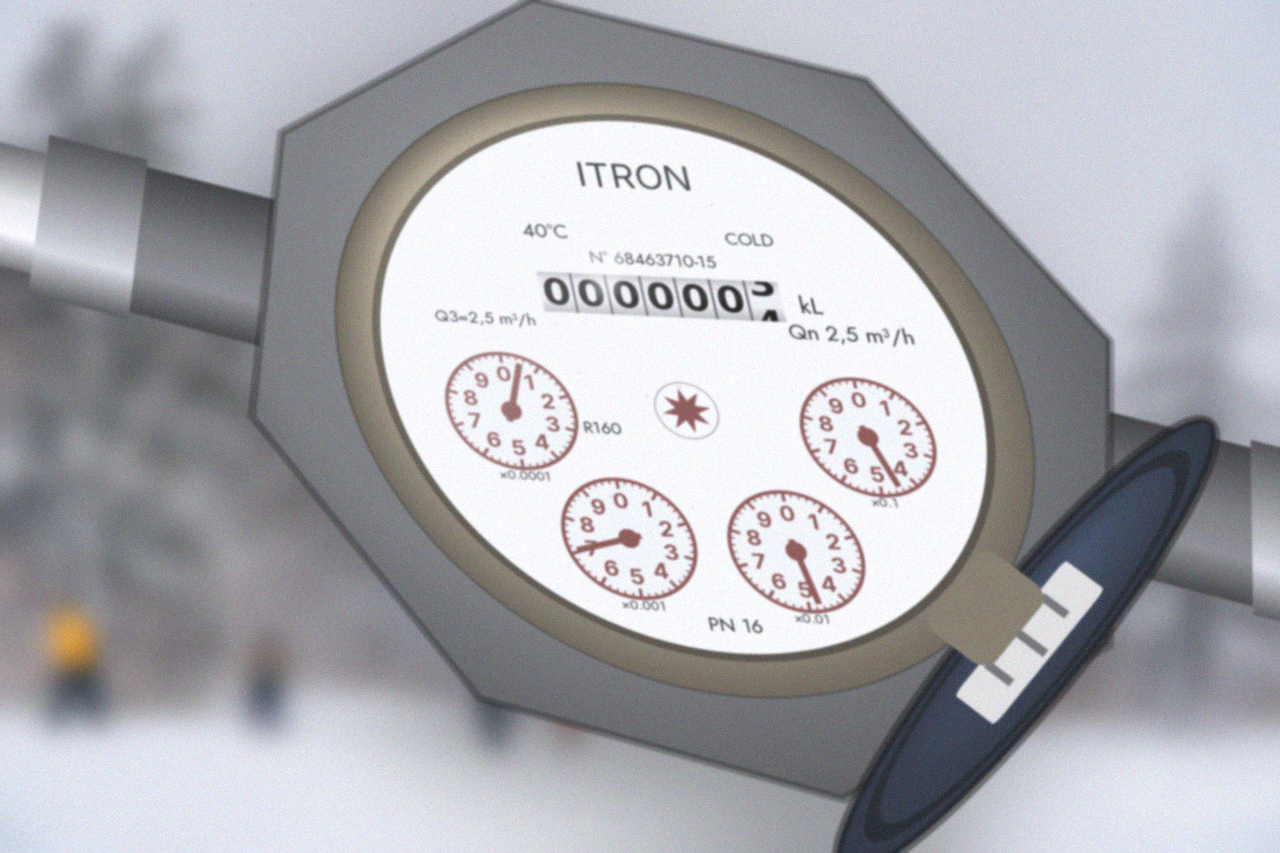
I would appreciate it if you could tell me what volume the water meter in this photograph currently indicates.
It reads 3.4470 kL
